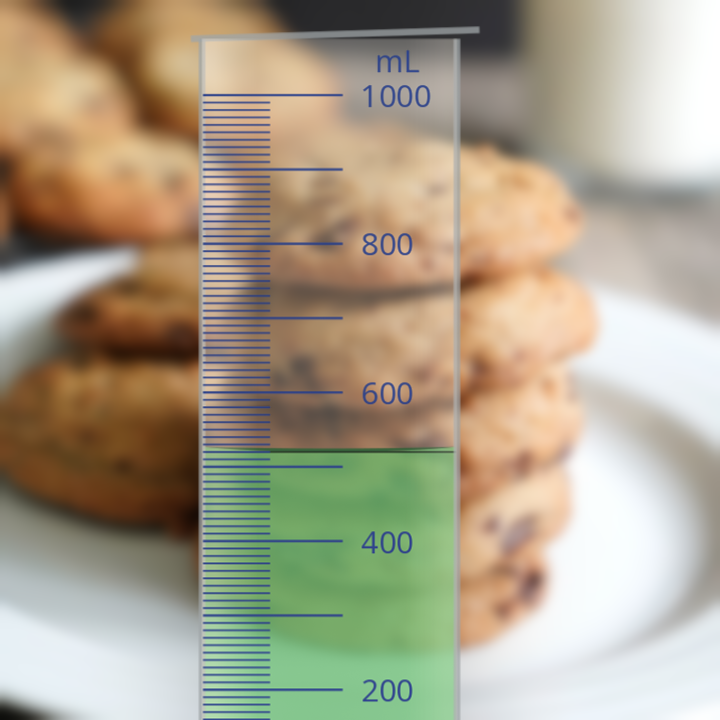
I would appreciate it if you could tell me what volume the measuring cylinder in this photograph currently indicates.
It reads 520 mL
